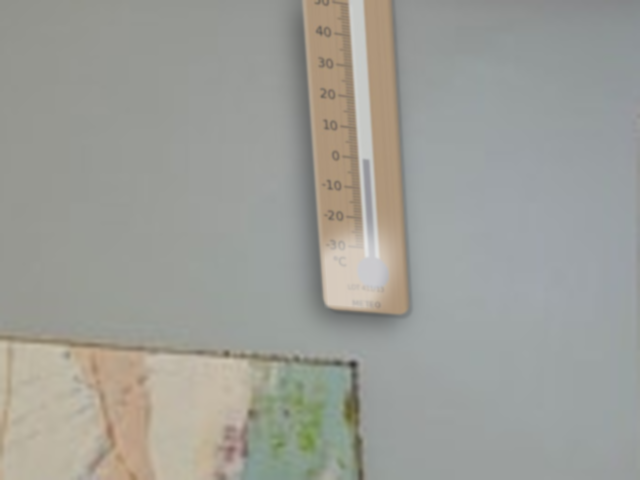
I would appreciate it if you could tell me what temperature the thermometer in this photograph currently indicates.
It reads 0 °C
